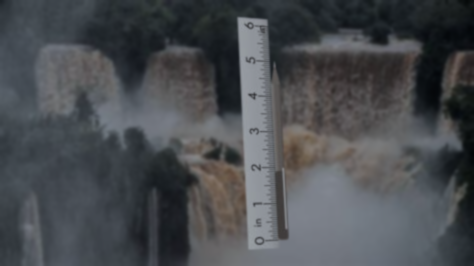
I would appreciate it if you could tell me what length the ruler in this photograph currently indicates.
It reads 5 in
